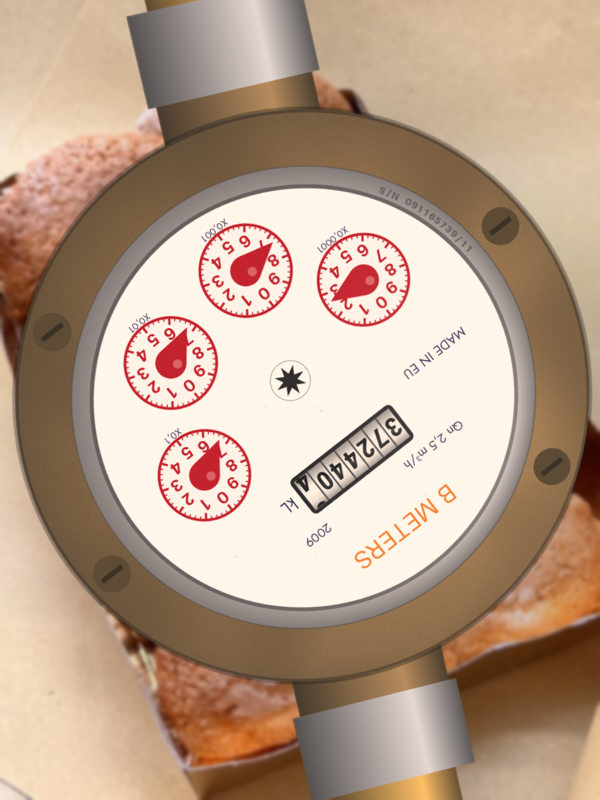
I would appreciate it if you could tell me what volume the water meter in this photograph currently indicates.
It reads 3724403.6672 kL
